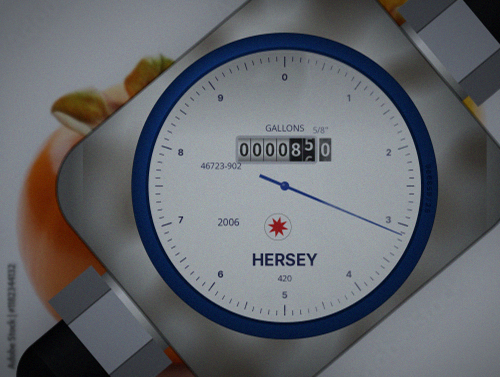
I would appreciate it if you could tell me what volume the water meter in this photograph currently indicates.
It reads 853.1 gal
